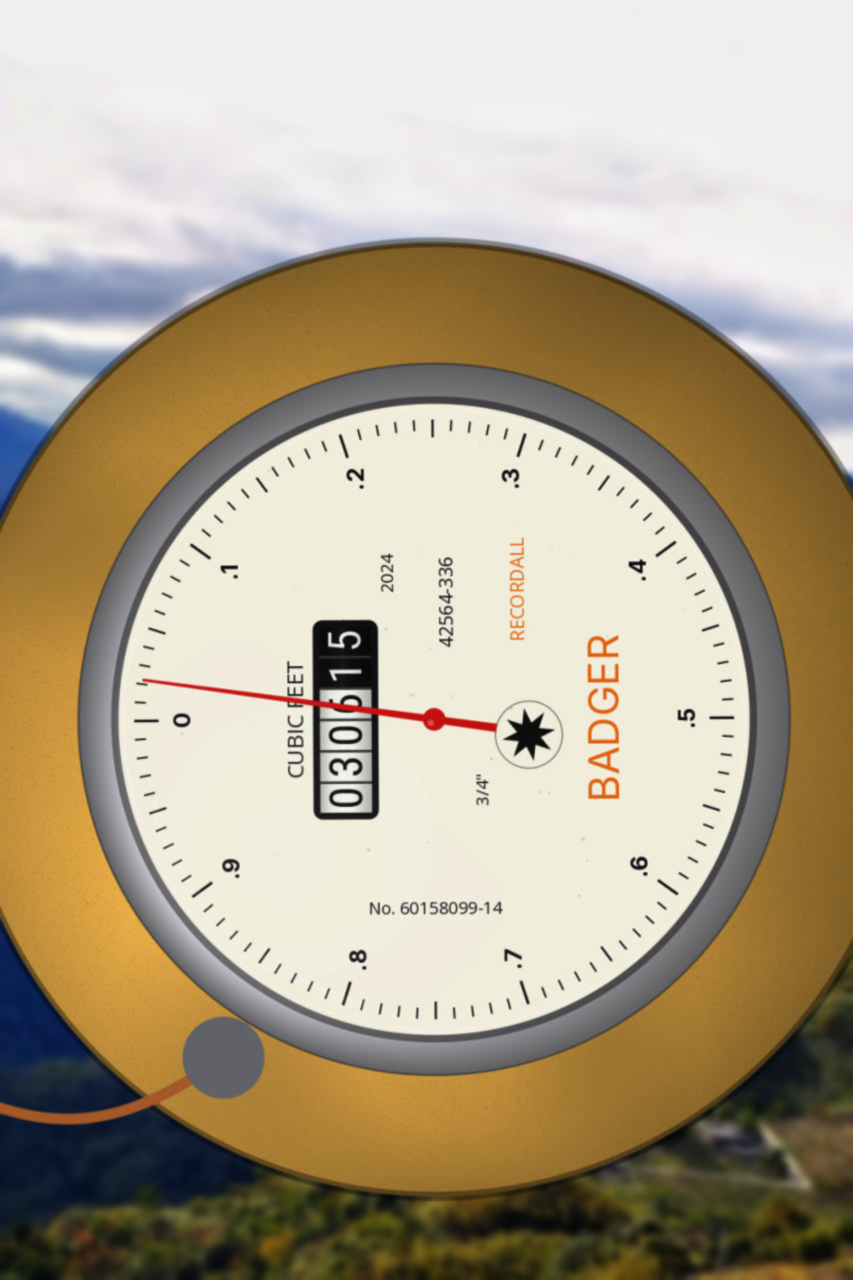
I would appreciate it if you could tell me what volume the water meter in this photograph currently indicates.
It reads 30615.02 ft³
